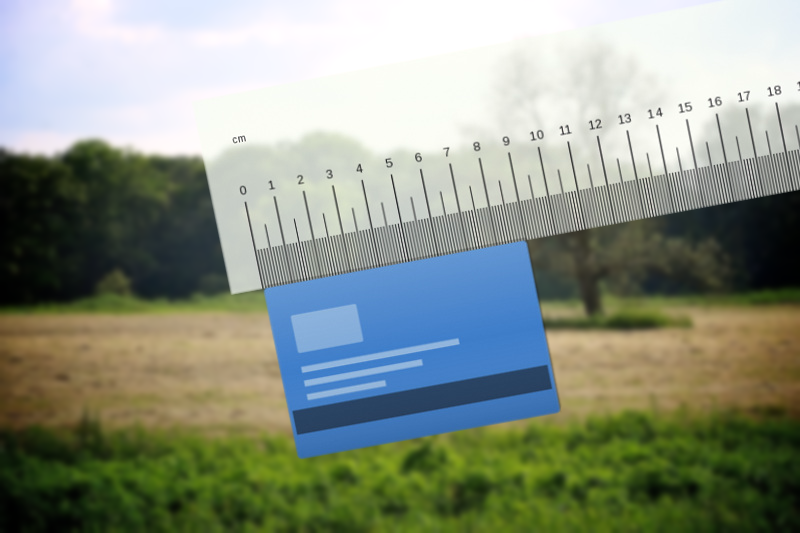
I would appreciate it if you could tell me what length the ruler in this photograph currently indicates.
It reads 9 cm
